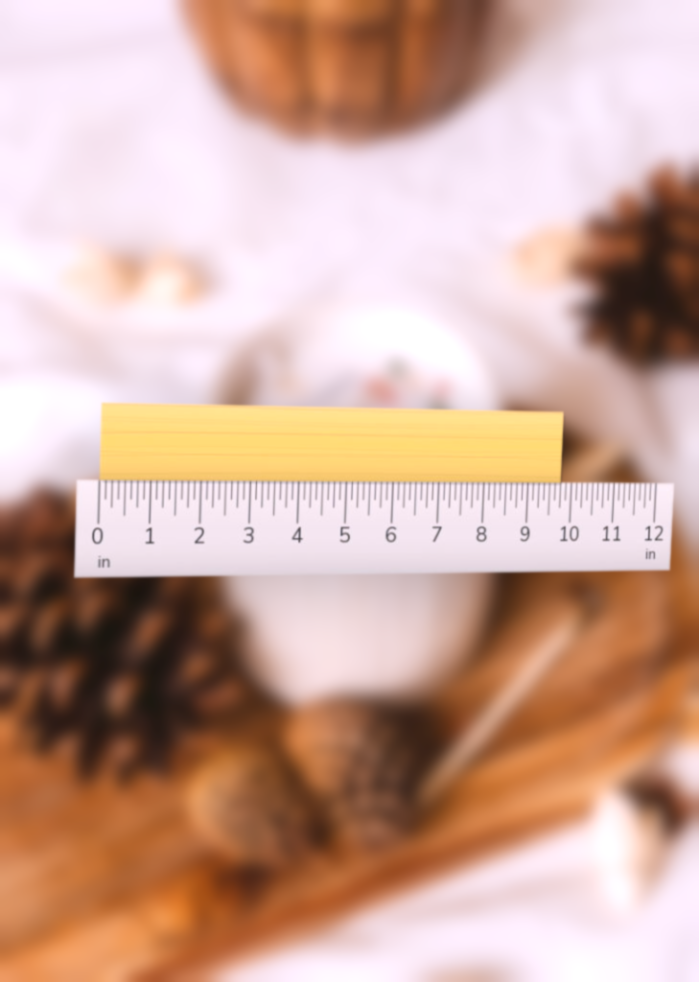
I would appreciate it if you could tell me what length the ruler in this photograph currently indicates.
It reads 9.75 in
